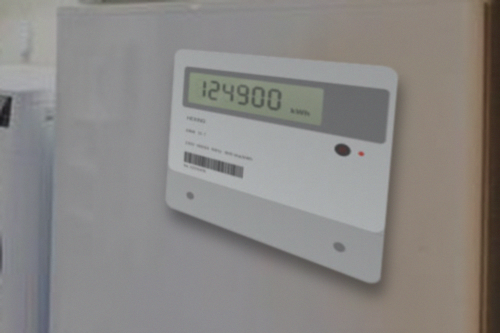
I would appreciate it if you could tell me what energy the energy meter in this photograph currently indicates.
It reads 124900 kWh
